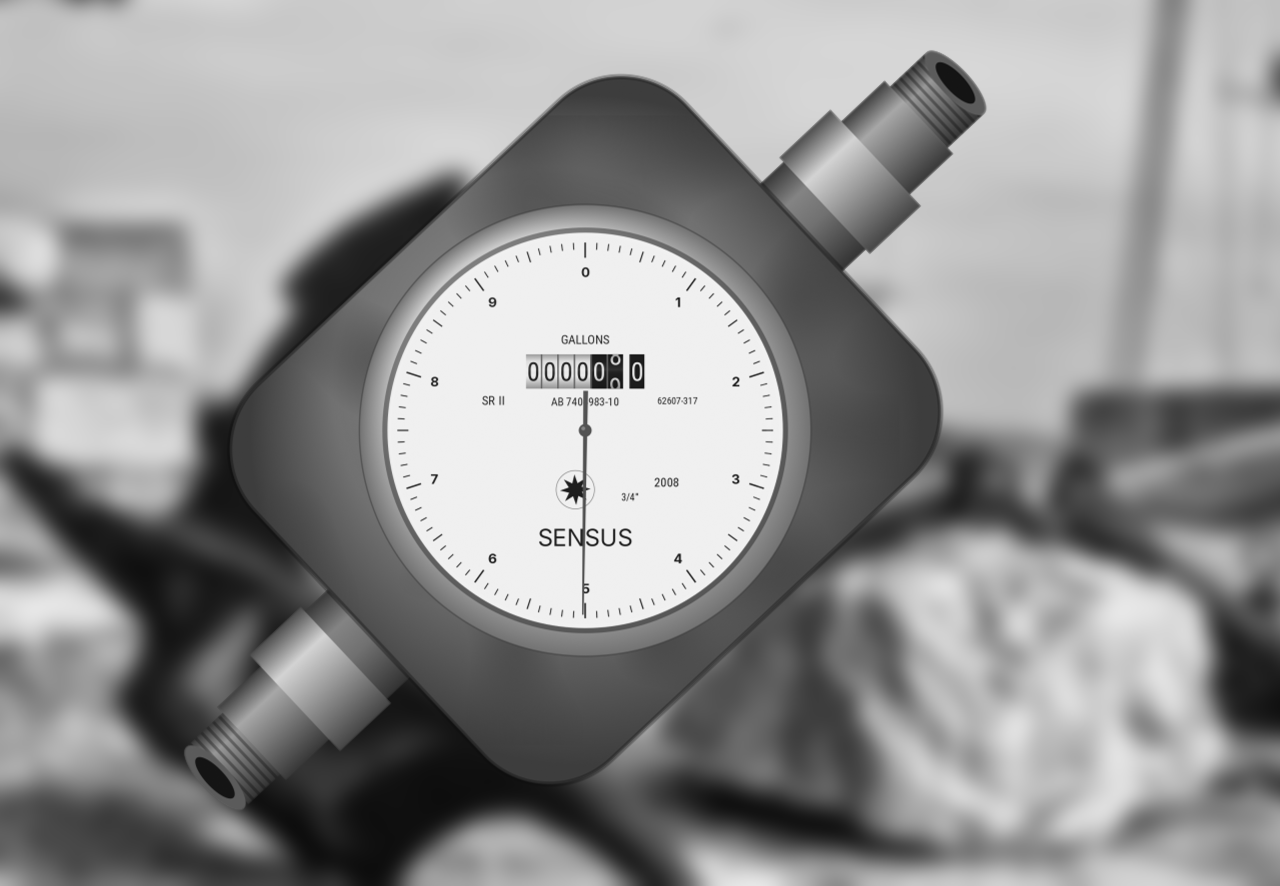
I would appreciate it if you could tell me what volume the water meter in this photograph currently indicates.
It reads 85.0 gal
